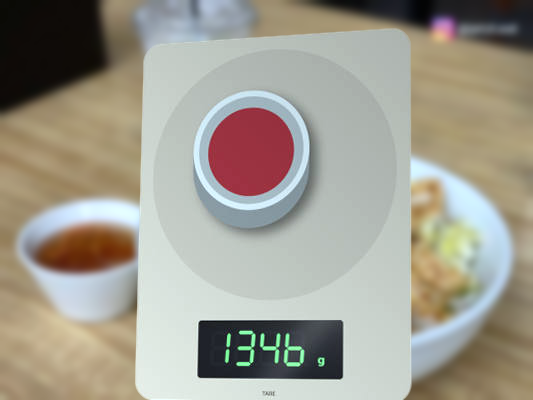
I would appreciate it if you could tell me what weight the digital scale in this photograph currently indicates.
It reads 1346 g
